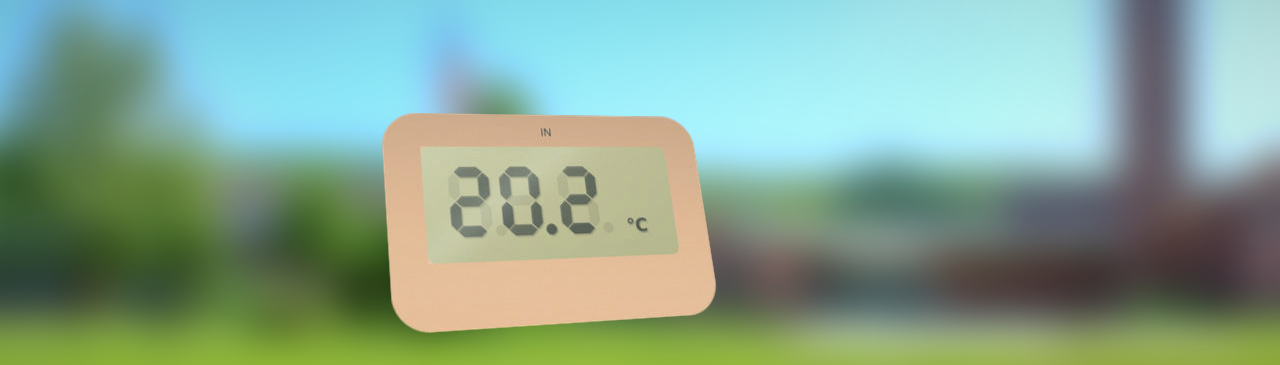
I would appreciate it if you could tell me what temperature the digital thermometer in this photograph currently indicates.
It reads 20.2 °C
